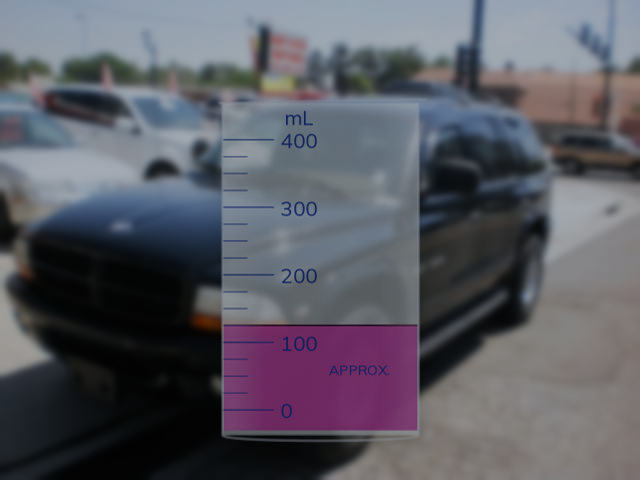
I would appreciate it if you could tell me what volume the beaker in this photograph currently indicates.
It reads 125 mL
